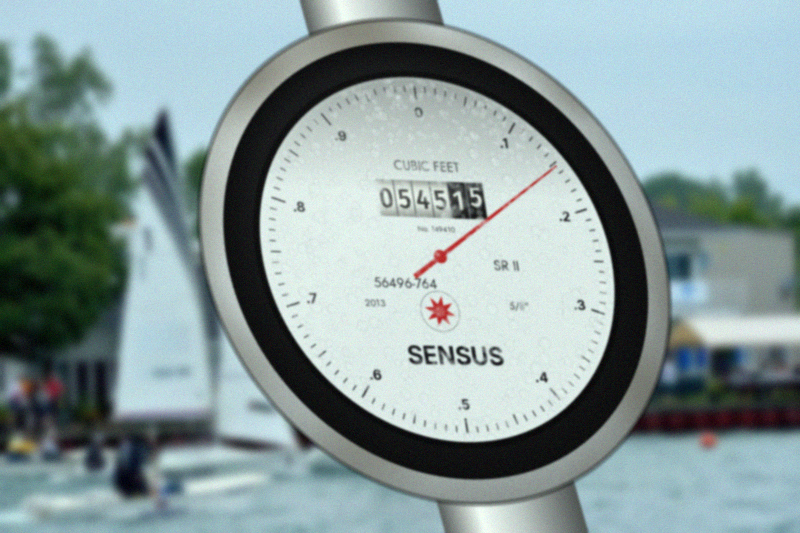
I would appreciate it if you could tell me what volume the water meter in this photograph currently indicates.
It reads 54515.15 ft³
